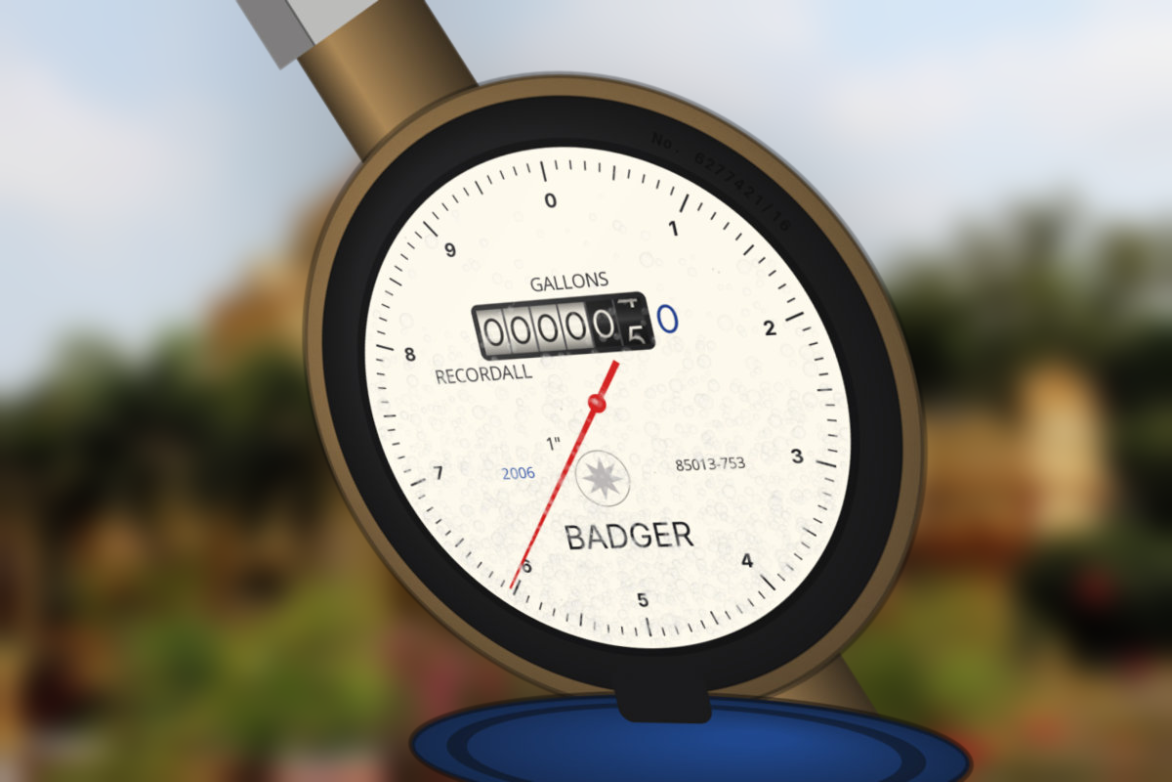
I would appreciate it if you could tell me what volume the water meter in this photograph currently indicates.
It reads 46.0 gal
